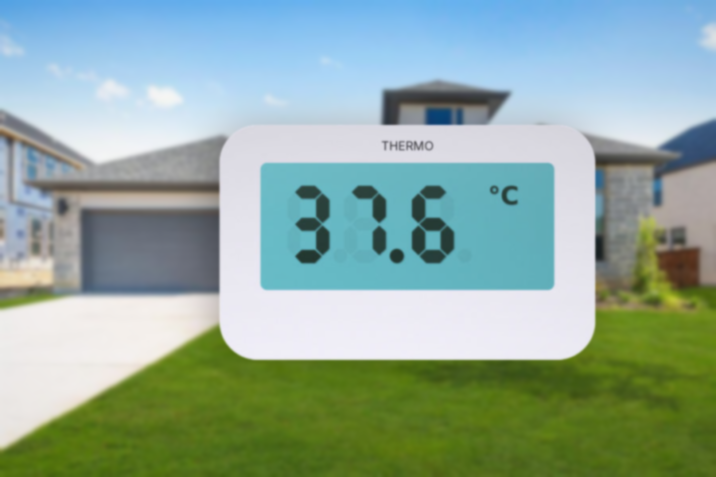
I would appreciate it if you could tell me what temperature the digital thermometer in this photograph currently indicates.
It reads 37.6 °C
